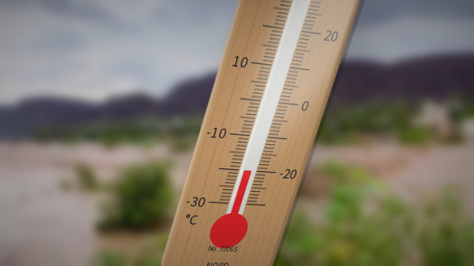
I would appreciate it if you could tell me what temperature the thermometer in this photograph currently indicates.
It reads -20 °C
